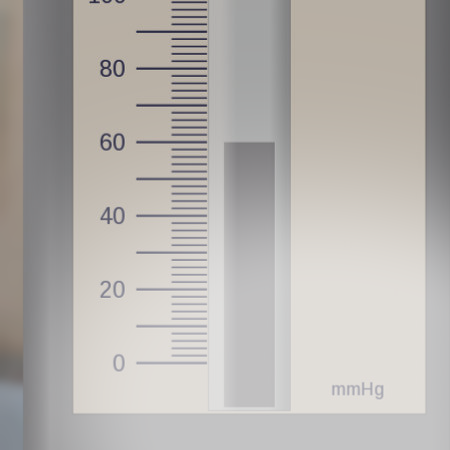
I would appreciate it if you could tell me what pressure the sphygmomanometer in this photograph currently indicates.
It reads 60 mmHg
